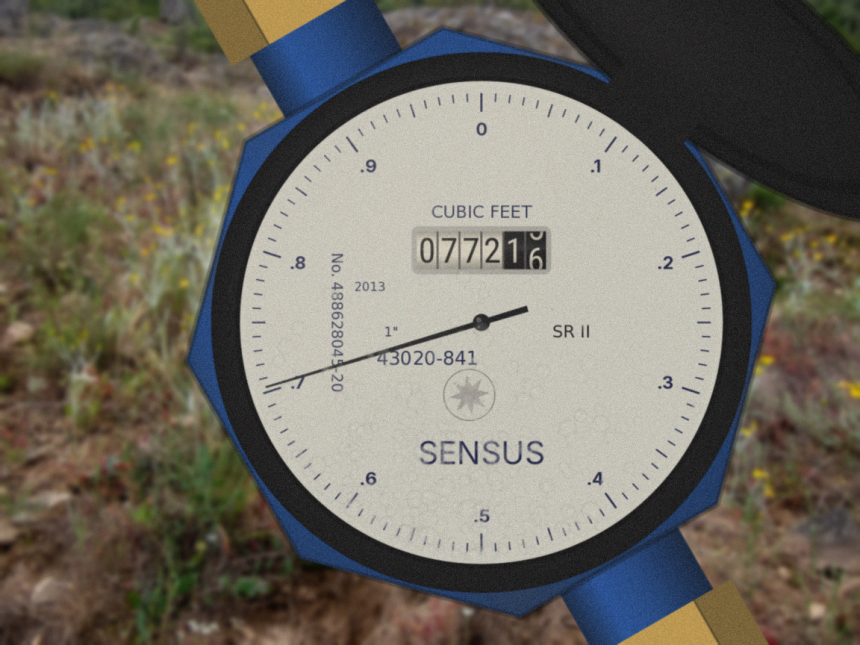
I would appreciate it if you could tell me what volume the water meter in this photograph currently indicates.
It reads 77215.70 ft³
